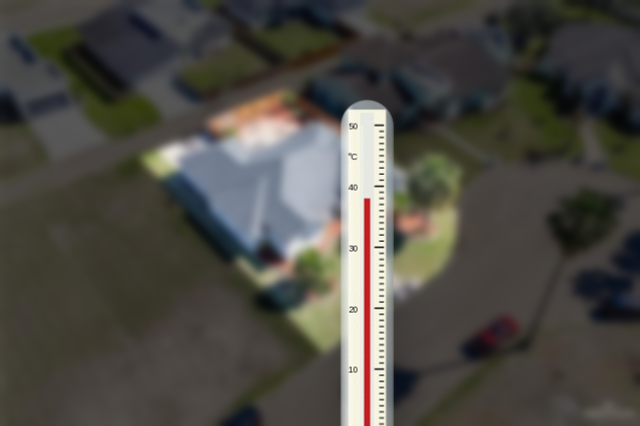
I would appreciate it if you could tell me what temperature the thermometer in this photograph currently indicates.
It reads 38 °C
